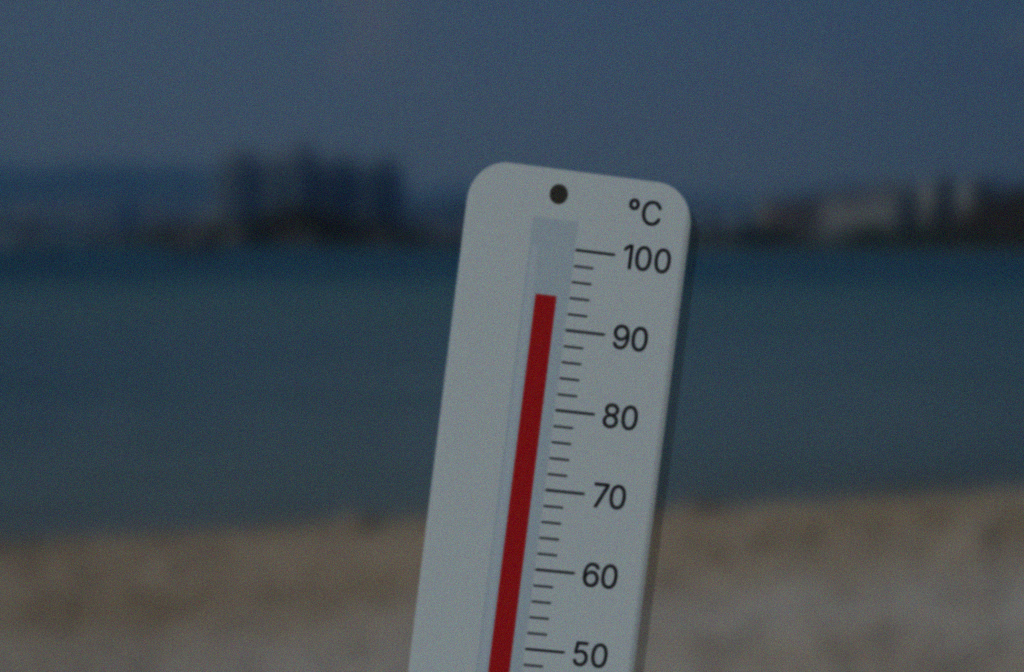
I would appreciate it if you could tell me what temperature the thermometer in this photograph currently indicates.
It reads 94 °C
